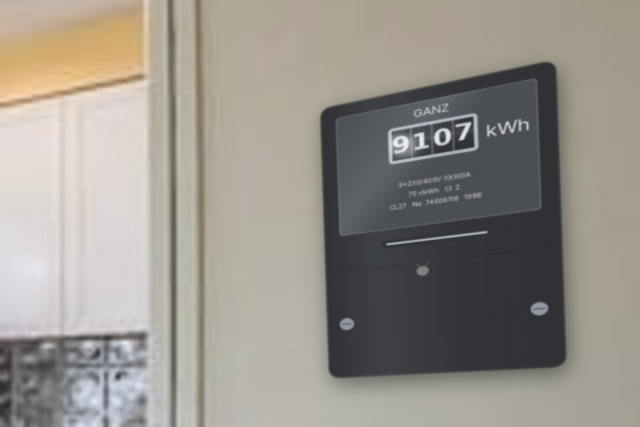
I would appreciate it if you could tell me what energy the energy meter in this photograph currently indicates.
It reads 9107 kWh
